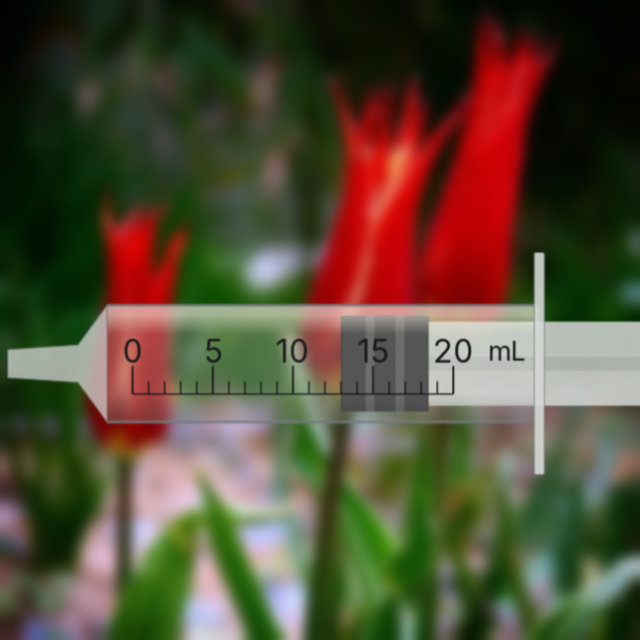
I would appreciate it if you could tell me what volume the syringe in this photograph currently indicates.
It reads 13 mL
